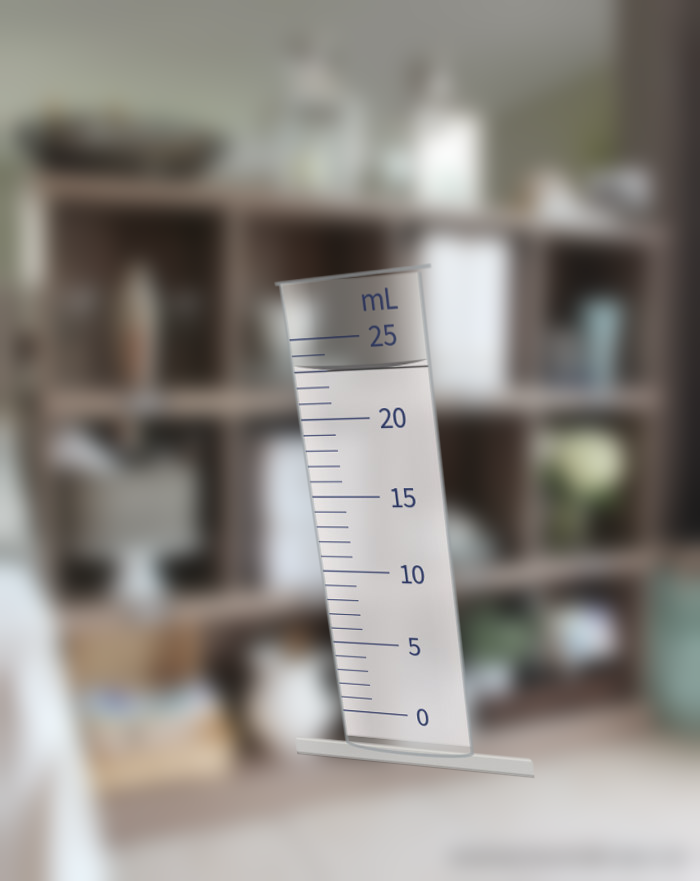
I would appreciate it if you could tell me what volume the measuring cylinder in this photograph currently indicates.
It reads 23 mL
